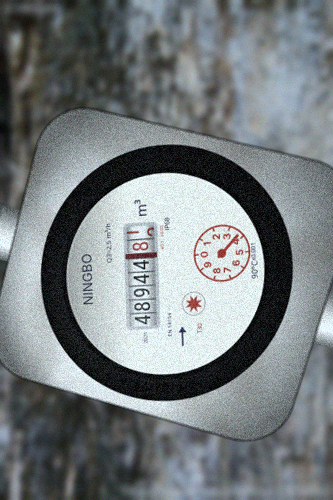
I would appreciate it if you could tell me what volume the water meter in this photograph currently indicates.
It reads 48944.813 m³
